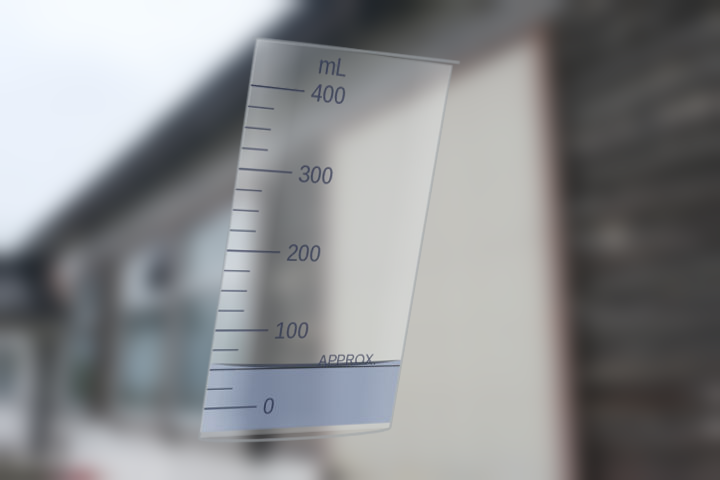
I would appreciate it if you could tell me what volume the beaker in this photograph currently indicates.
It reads 50 mL
